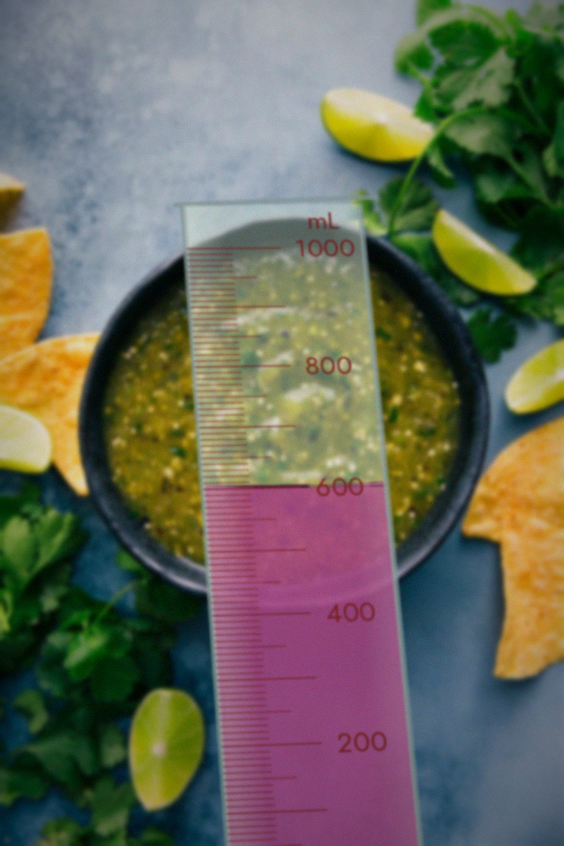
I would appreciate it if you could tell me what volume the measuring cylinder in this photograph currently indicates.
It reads 600 mL
